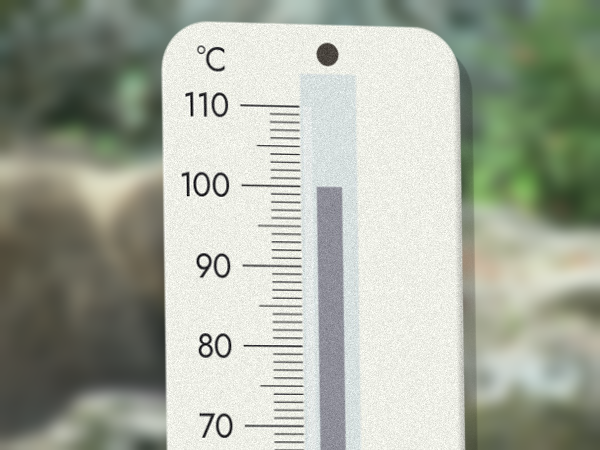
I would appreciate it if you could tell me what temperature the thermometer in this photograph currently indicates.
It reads 100 °C
